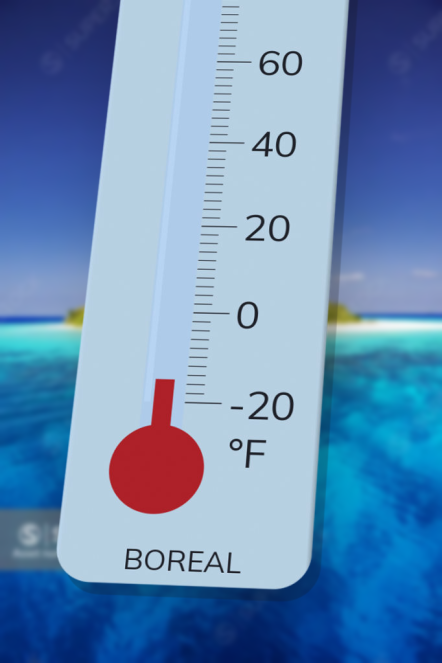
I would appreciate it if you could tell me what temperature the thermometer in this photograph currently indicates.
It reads -15 °F
